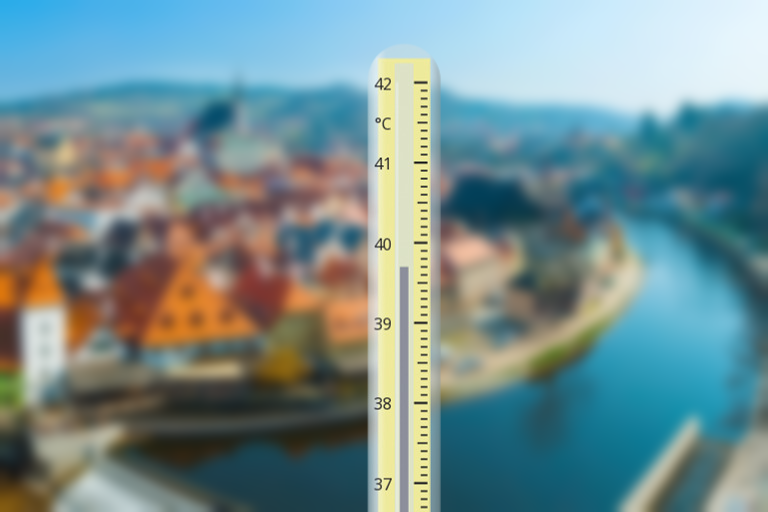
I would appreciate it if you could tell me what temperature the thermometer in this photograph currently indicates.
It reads 39.7 °C
